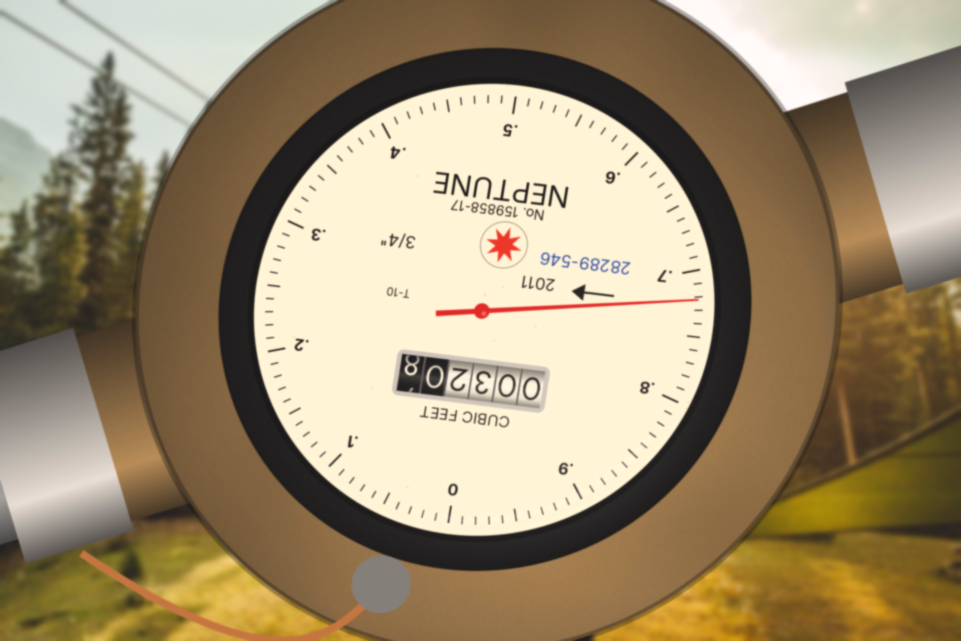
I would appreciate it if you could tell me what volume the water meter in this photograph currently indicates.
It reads 3207.72 ft³
